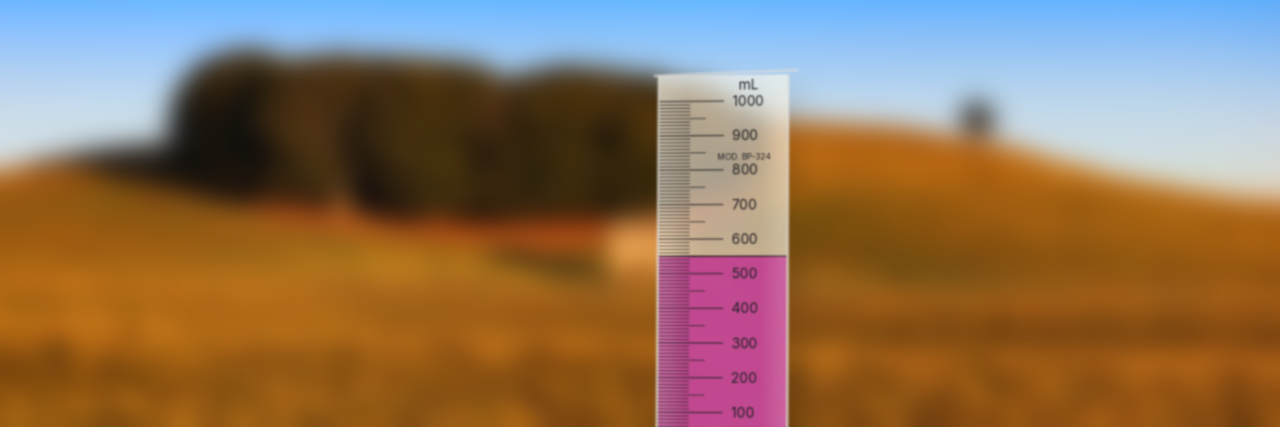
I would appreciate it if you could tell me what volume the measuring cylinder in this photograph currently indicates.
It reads 550 mL
